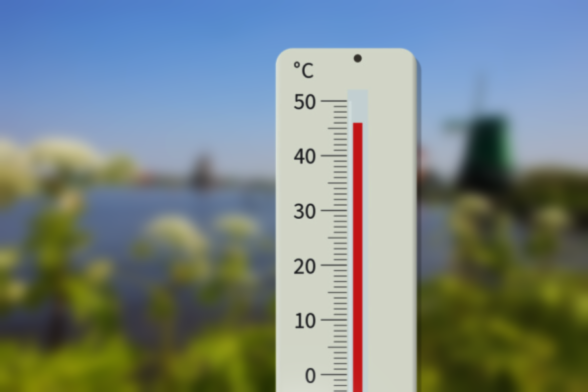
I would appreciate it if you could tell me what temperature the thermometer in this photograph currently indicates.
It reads 46 °C
